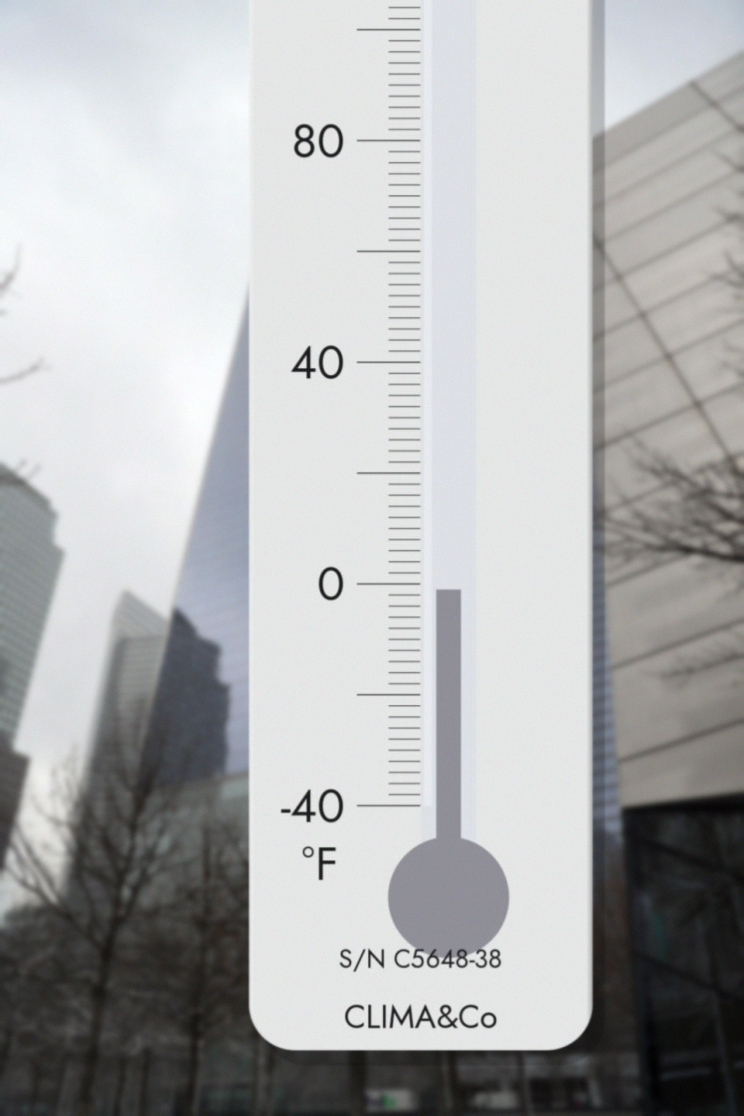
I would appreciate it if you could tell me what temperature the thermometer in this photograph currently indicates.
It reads -1 °F
